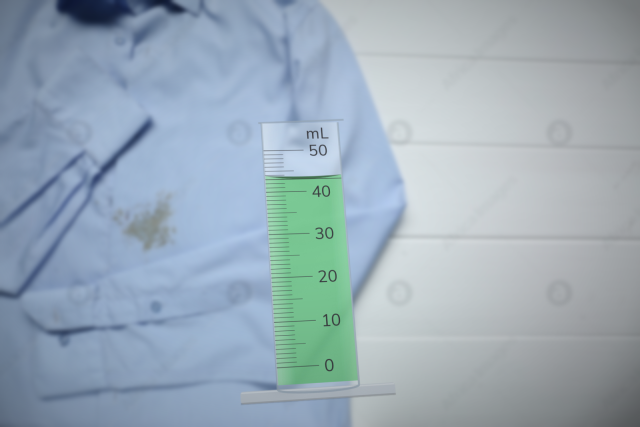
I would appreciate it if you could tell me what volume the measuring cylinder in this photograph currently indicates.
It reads 43 mL
